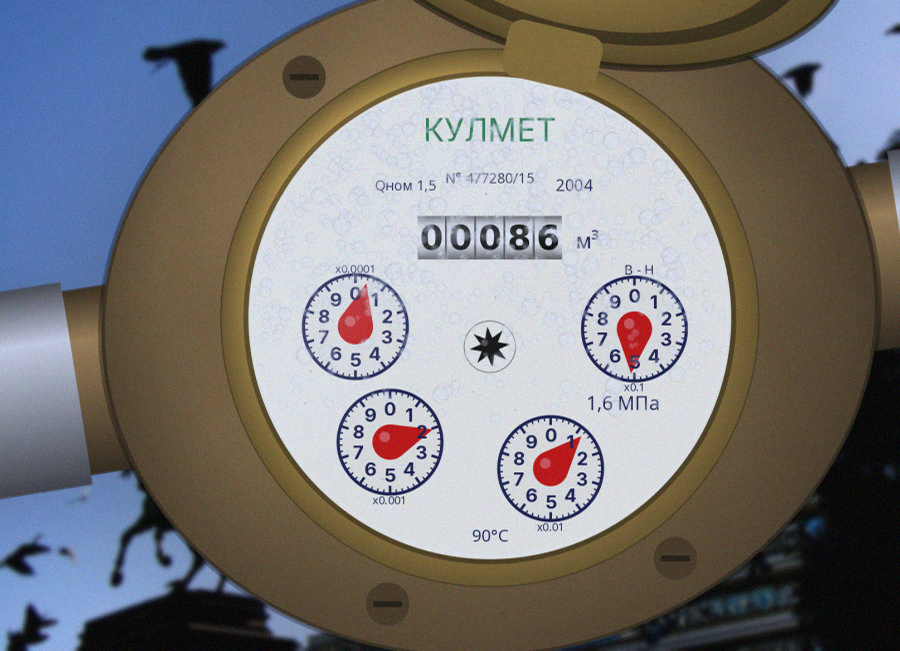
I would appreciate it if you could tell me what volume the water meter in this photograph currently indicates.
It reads 86.5120 m³
